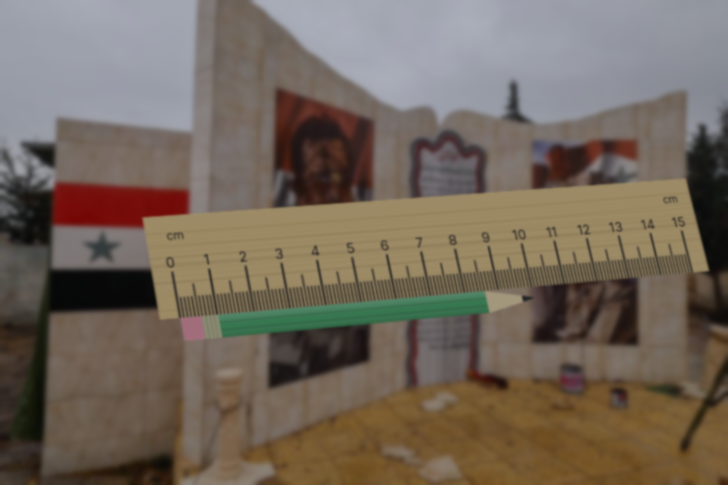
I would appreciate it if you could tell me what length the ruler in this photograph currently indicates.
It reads 10 cm
